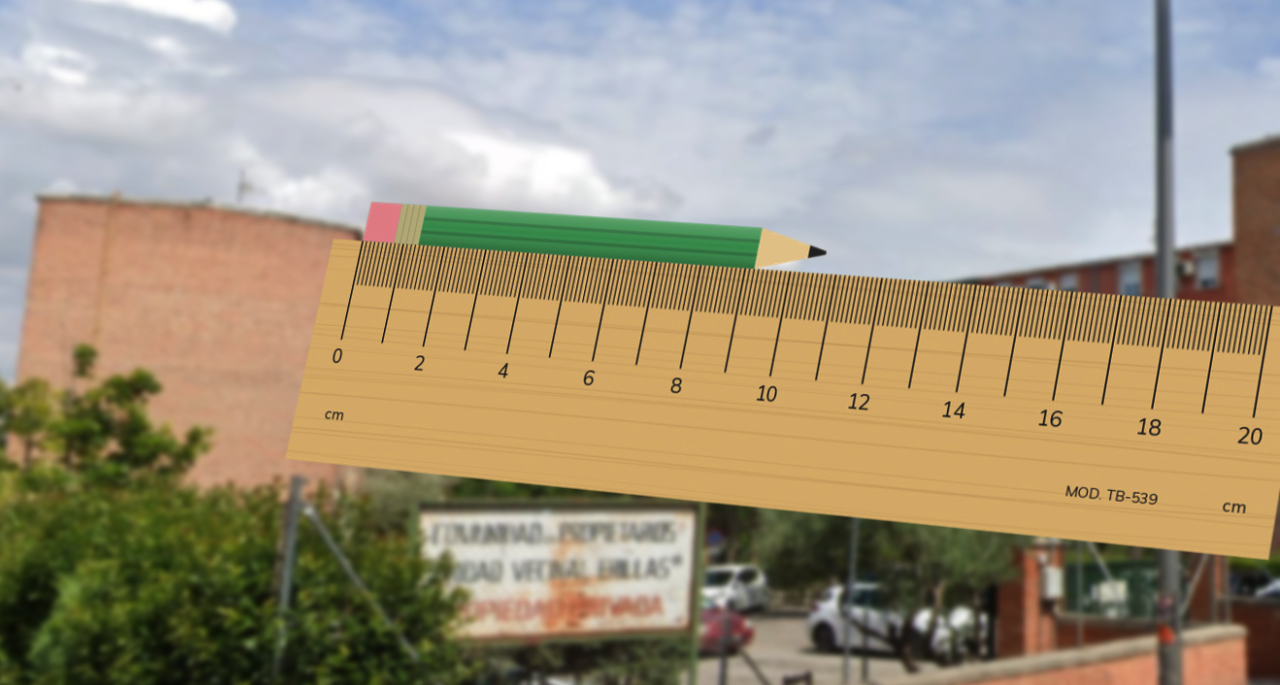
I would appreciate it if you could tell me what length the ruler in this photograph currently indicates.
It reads 10.7 cm
